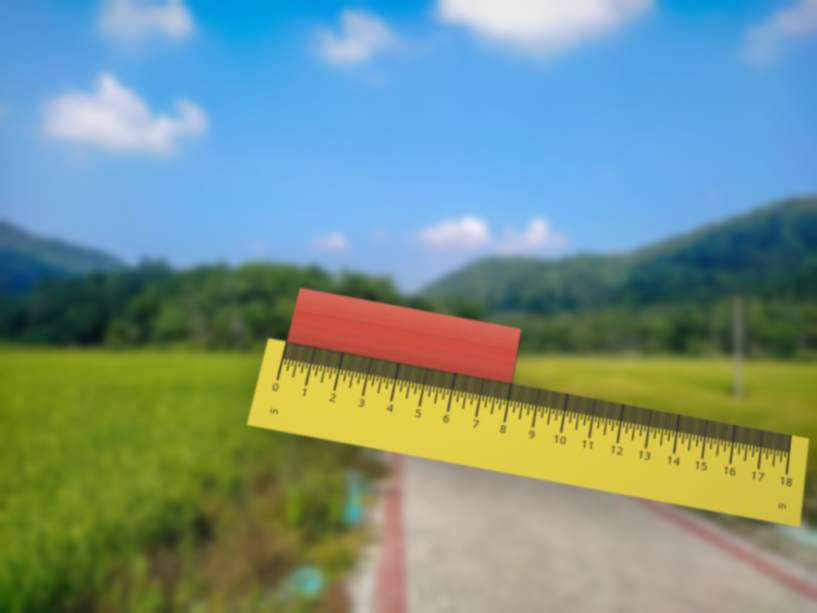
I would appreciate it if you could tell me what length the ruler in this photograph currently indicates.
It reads 8 in
